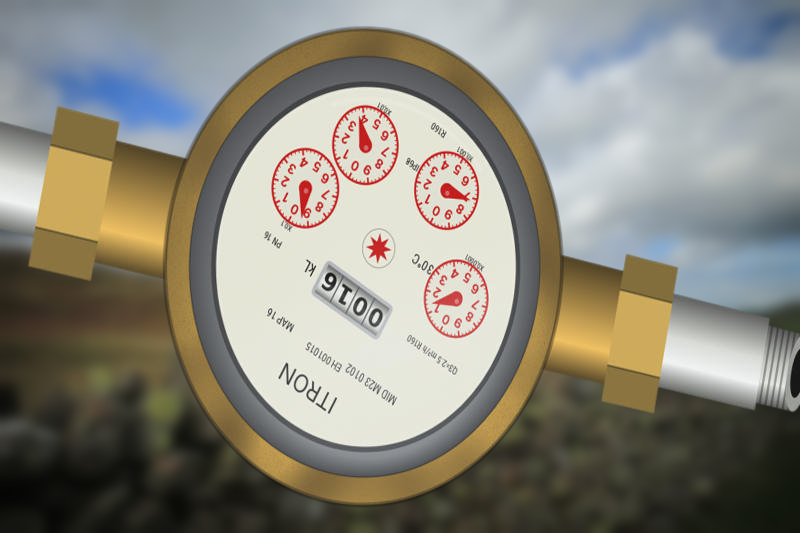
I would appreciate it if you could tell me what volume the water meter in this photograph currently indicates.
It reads 15.9371 kL
